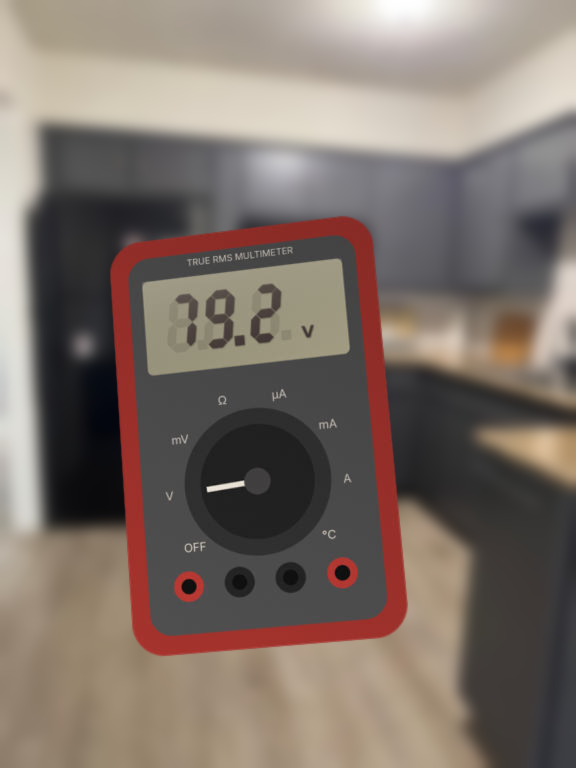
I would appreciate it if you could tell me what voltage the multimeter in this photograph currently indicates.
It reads 79.2 V
